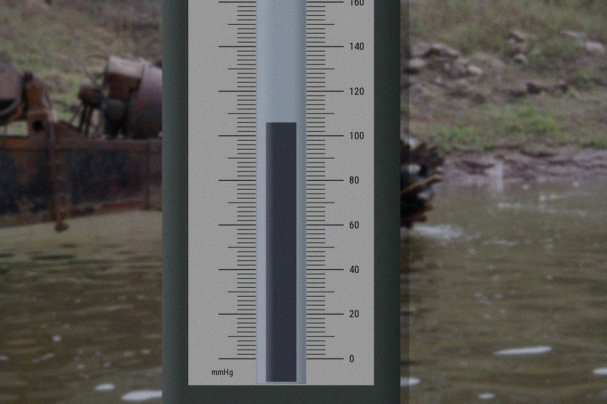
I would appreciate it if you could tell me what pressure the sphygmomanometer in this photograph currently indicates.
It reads 106 mmHg
